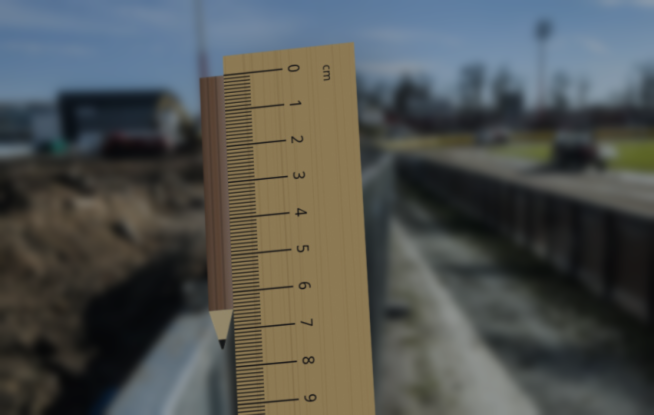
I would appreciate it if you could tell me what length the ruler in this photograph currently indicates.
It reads 7.5 cm
